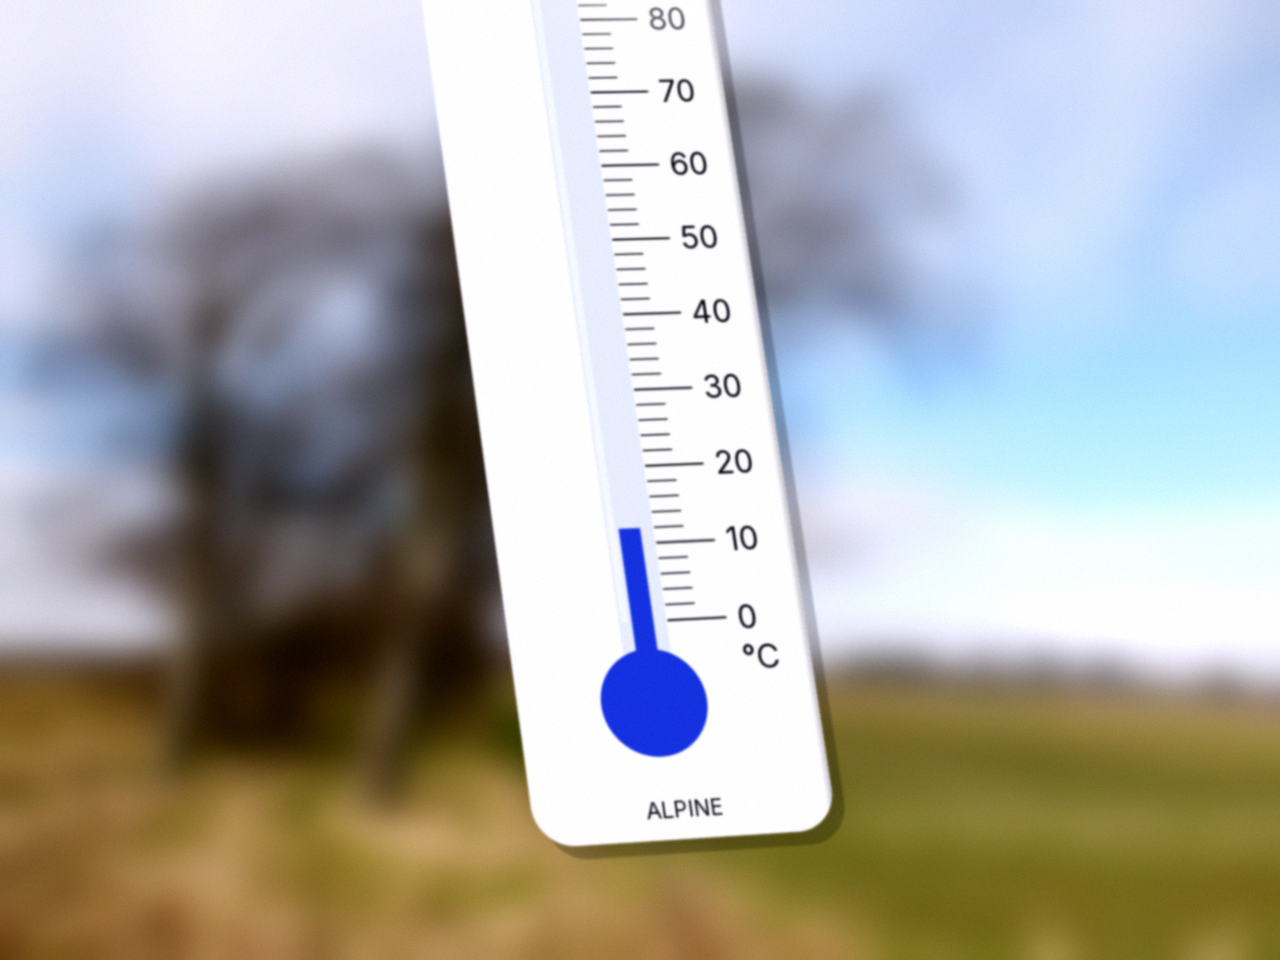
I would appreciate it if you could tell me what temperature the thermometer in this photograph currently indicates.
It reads 12 °C
